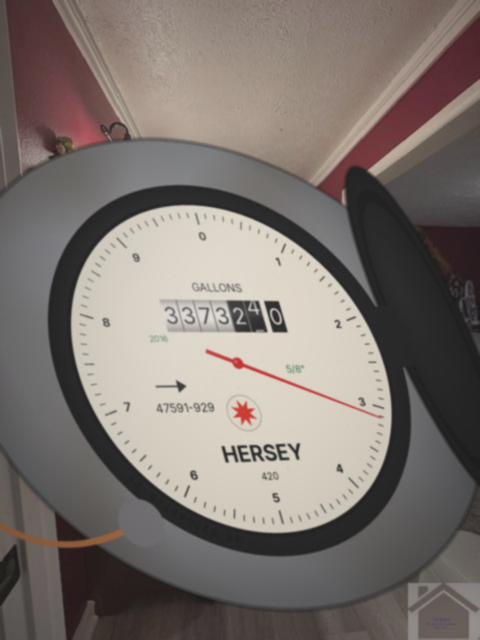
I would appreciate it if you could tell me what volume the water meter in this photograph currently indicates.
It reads 3373243.1 gal
